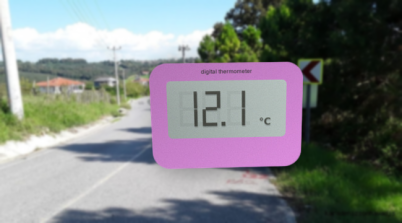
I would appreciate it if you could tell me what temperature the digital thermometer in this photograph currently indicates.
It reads 12.1 °C
